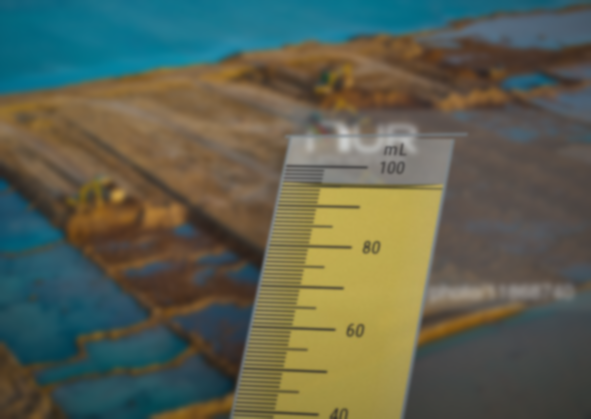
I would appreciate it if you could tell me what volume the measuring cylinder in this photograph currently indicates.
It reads 95 mL
